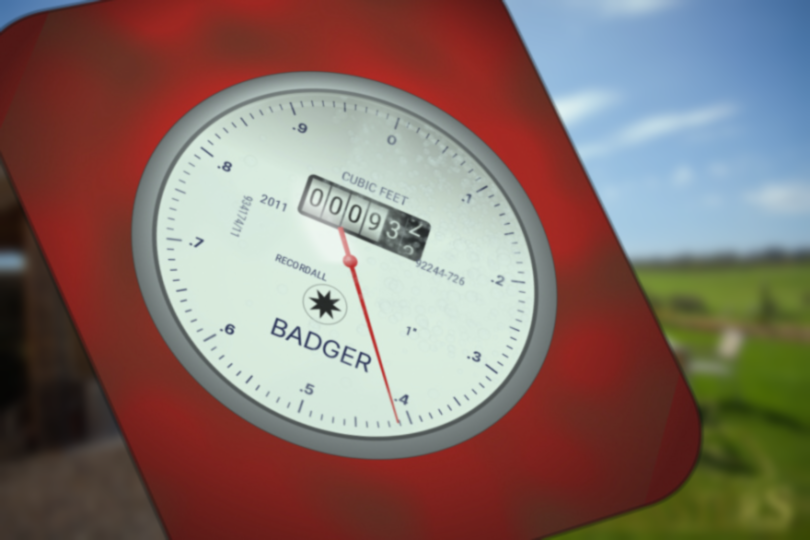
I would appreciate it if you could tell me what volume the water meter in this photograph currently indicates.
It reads 932.41 ft³
